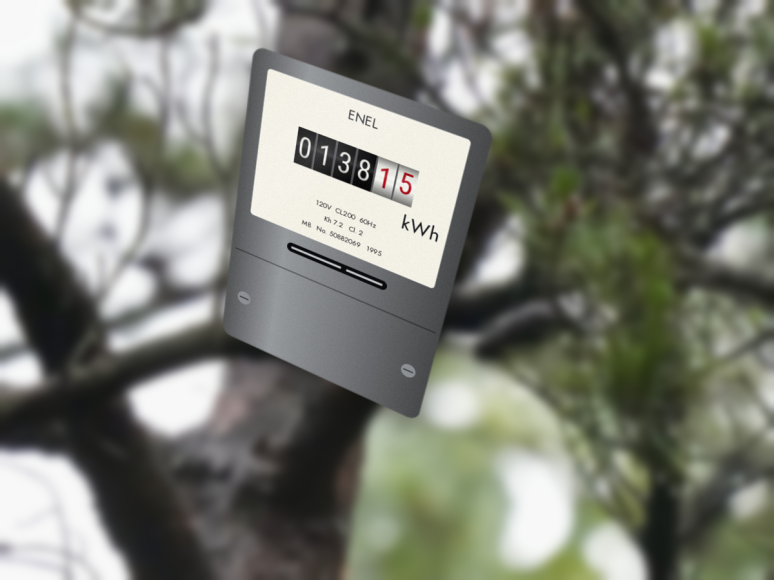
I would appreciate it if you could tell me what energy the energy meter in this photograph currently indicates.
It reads 138.15 kWh
